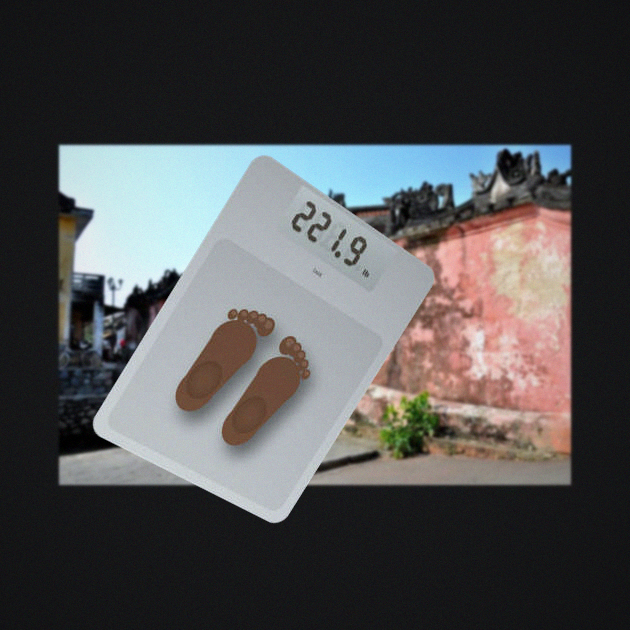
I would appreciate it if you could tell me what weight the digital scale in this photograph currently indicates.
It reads 221.9 lb
